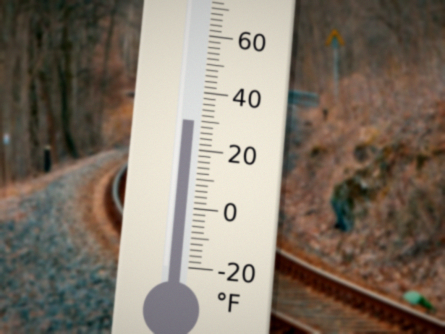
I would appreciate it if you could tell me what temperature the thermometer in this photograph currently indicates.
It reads 30 °F
